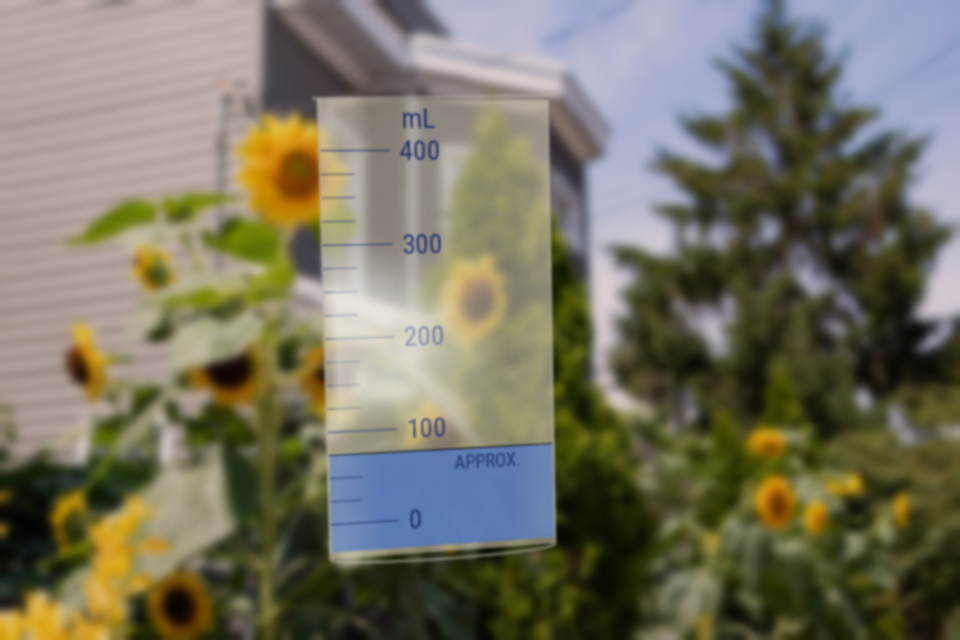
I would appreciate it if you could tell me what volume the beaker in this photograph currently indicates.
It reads 75 mL
